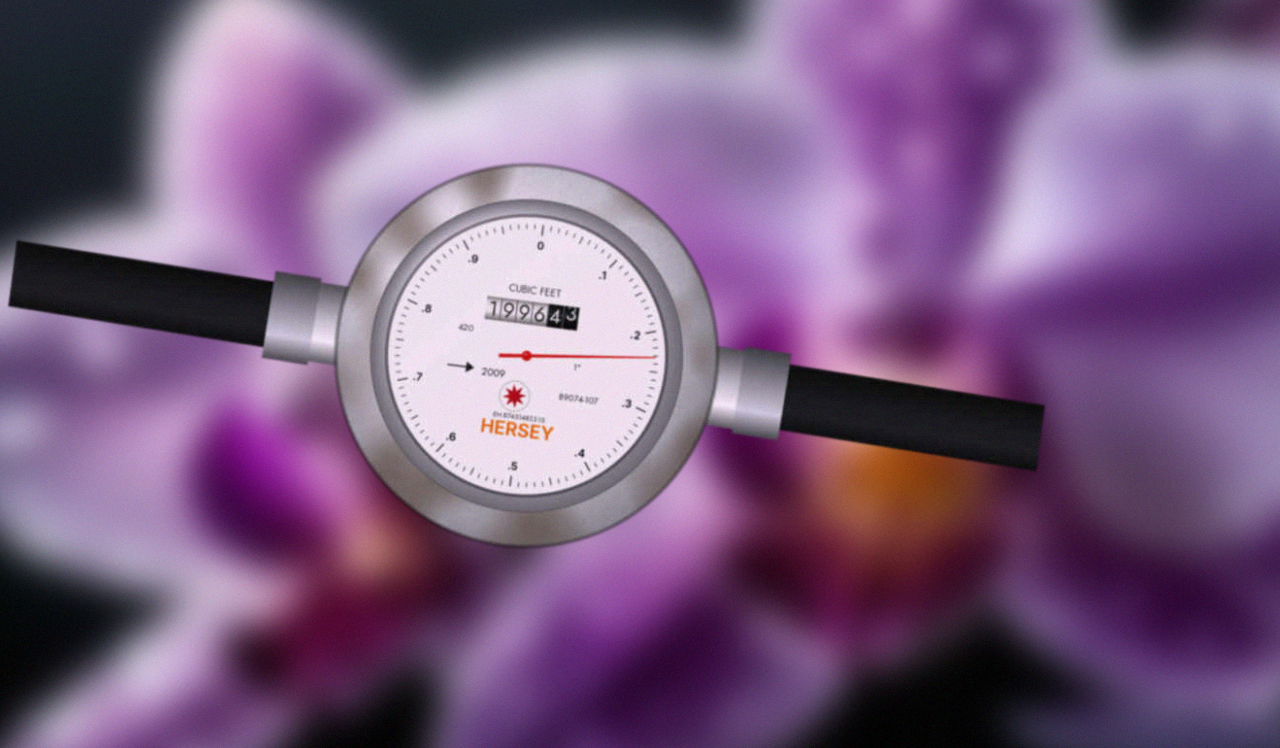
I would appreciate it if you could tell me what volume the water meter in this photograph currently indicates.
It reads 199643.23 ft³
